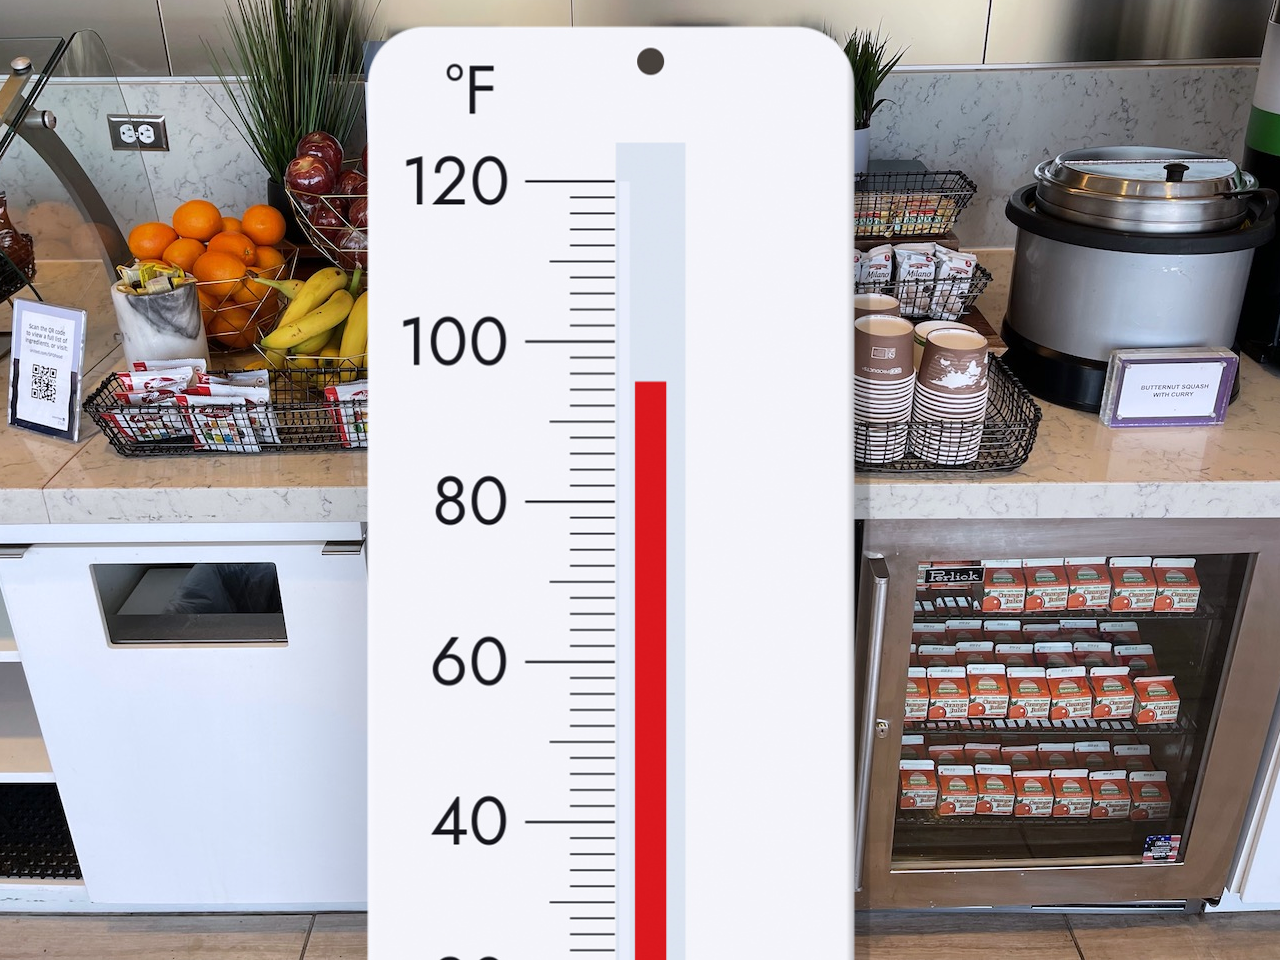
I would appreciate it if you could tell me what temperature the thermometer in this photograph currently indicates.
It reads 95 °F
